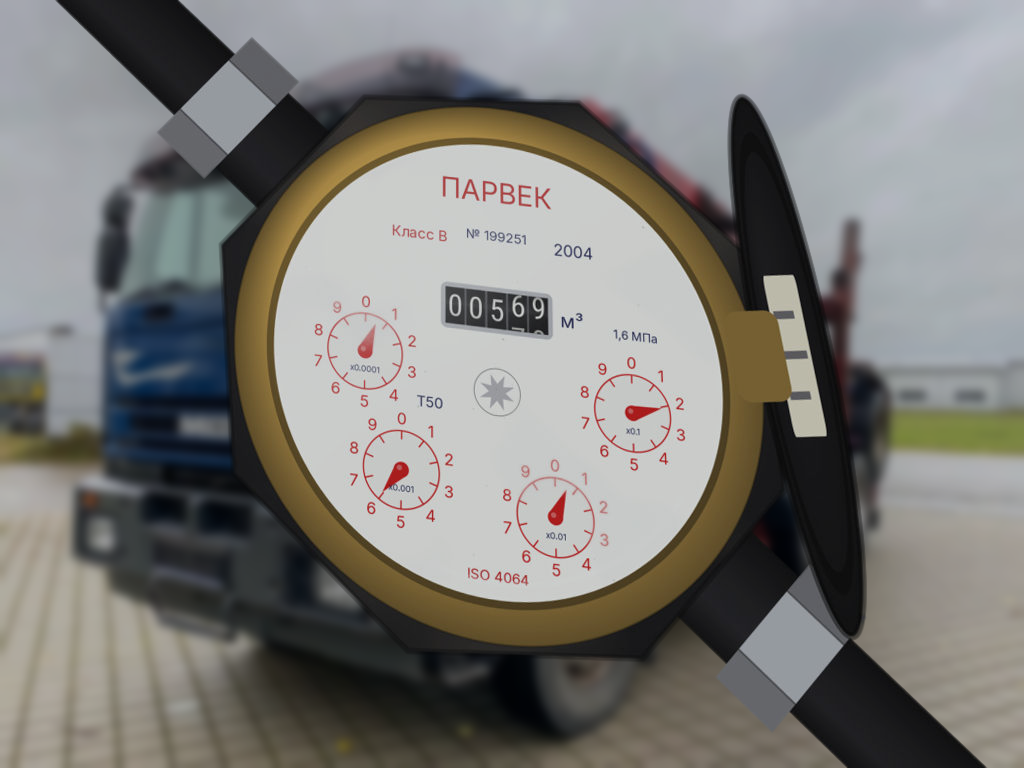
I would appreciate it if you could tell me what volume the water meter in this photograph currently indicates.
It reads 569.2060 m³
